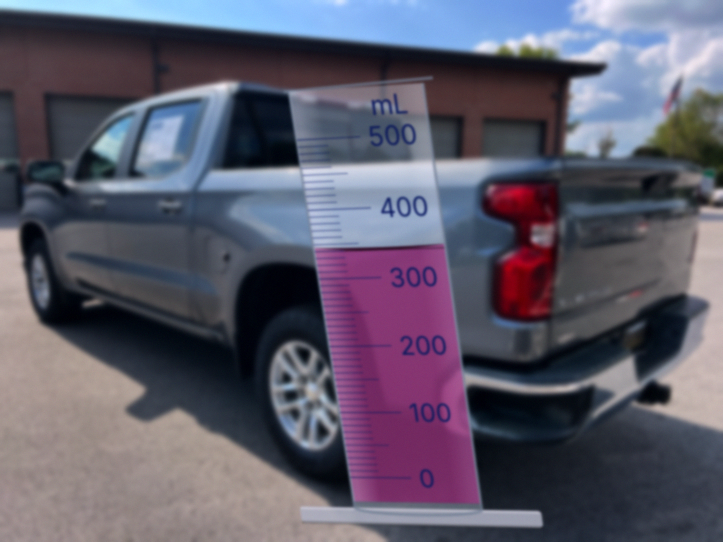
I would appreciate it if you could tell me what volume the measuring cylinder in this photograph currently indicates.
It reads 340 mL
